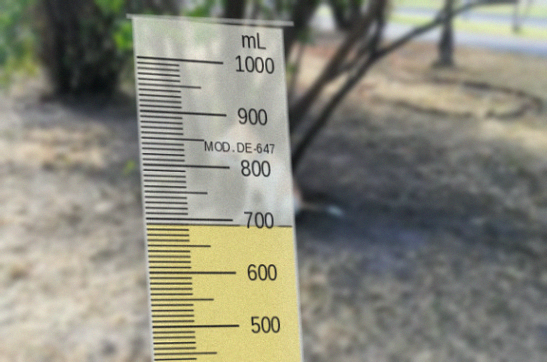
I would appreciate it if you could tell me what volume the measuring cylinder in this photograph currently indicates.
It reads 690 mL
